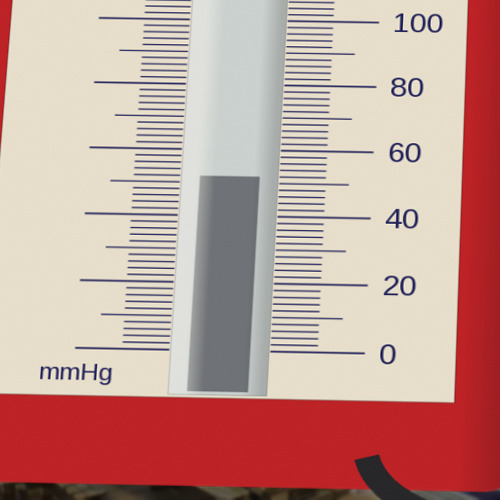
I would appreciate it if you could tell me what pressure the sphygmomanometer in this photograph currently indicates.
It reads 52 mmHg
